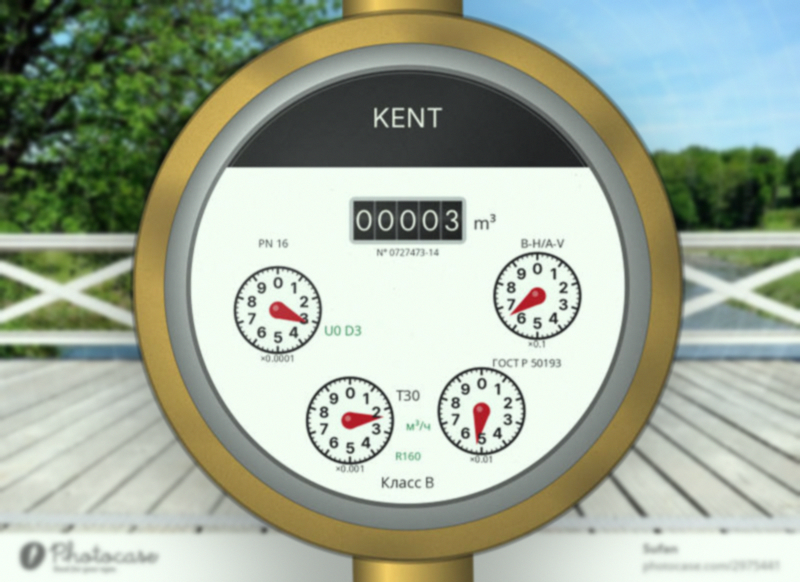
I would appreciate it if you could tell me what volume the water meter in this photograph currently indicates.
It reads 3.6523 m³
